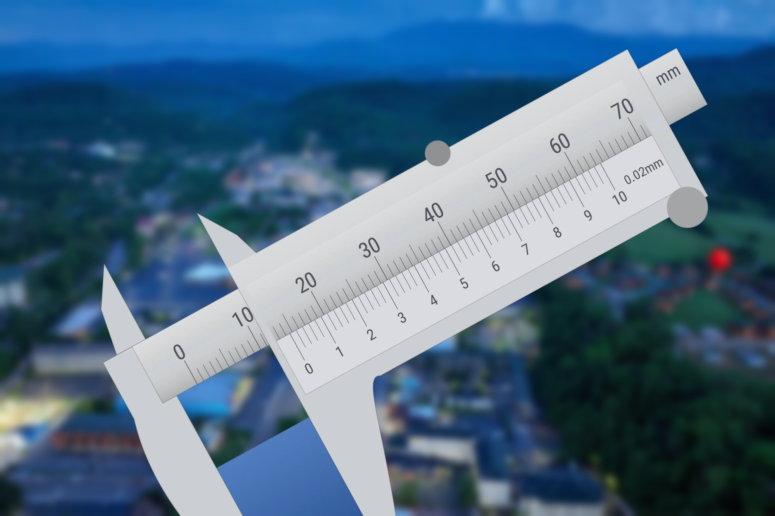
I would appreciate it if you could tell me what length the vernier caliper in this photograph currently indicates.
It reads 14.6 mm
